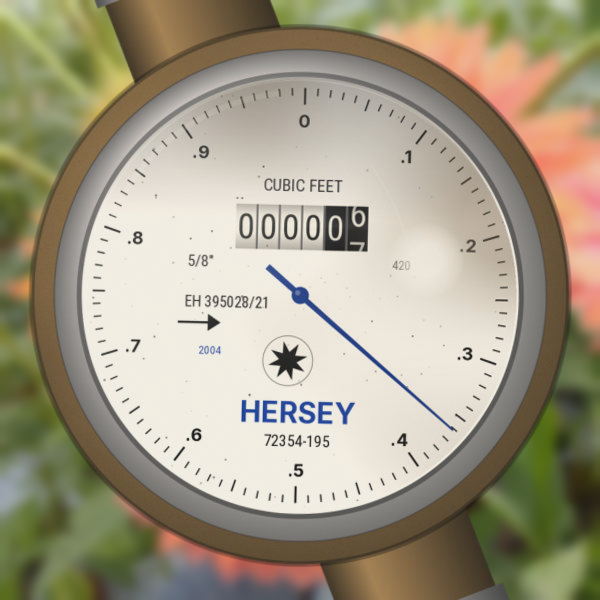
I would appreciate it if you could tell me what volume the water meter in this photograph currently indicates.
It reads 6.36 ft³
